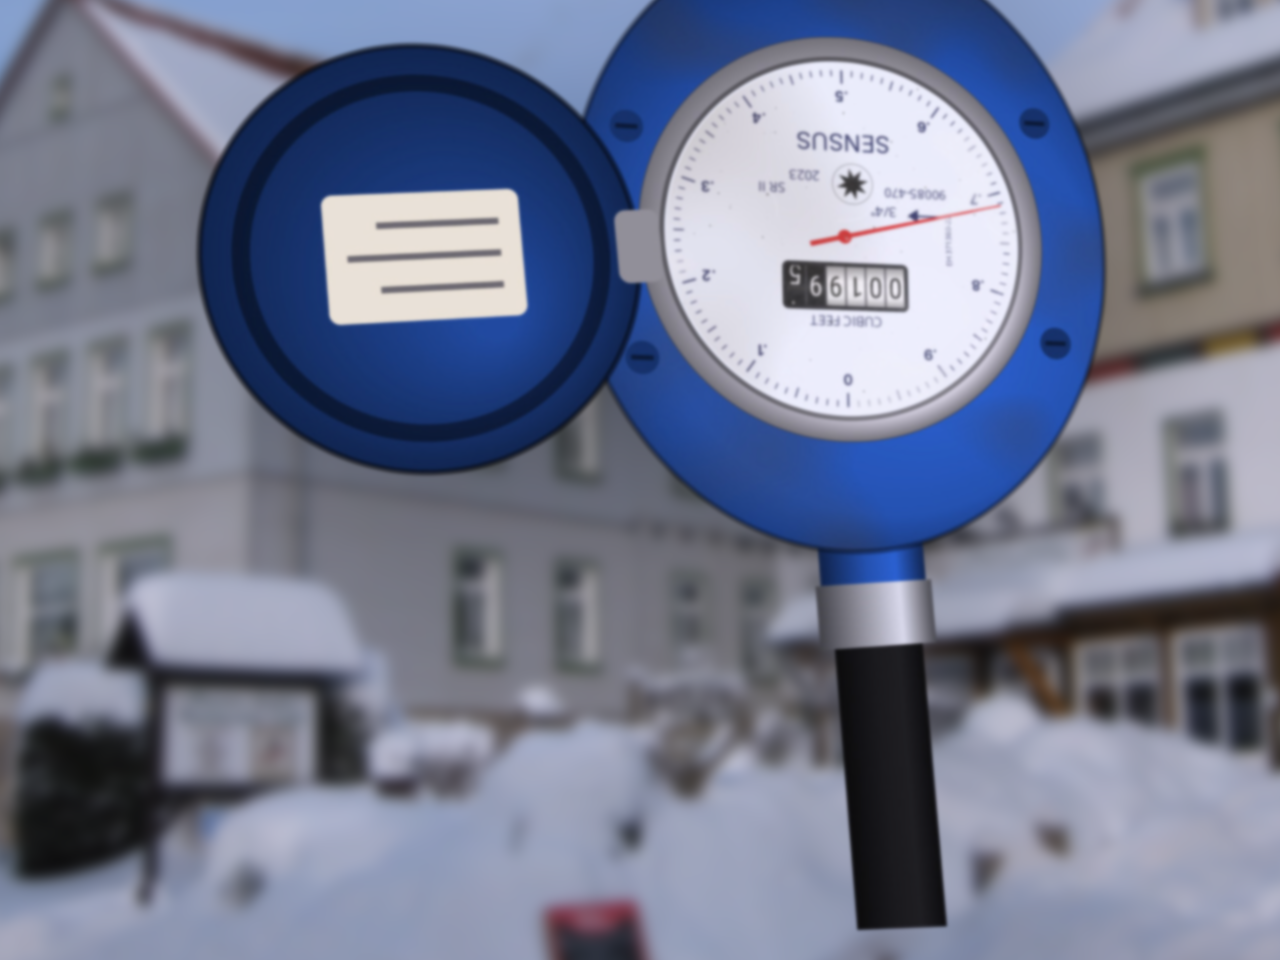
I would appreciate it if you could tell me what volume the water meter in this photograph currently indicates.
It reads 1994.71 ft³
